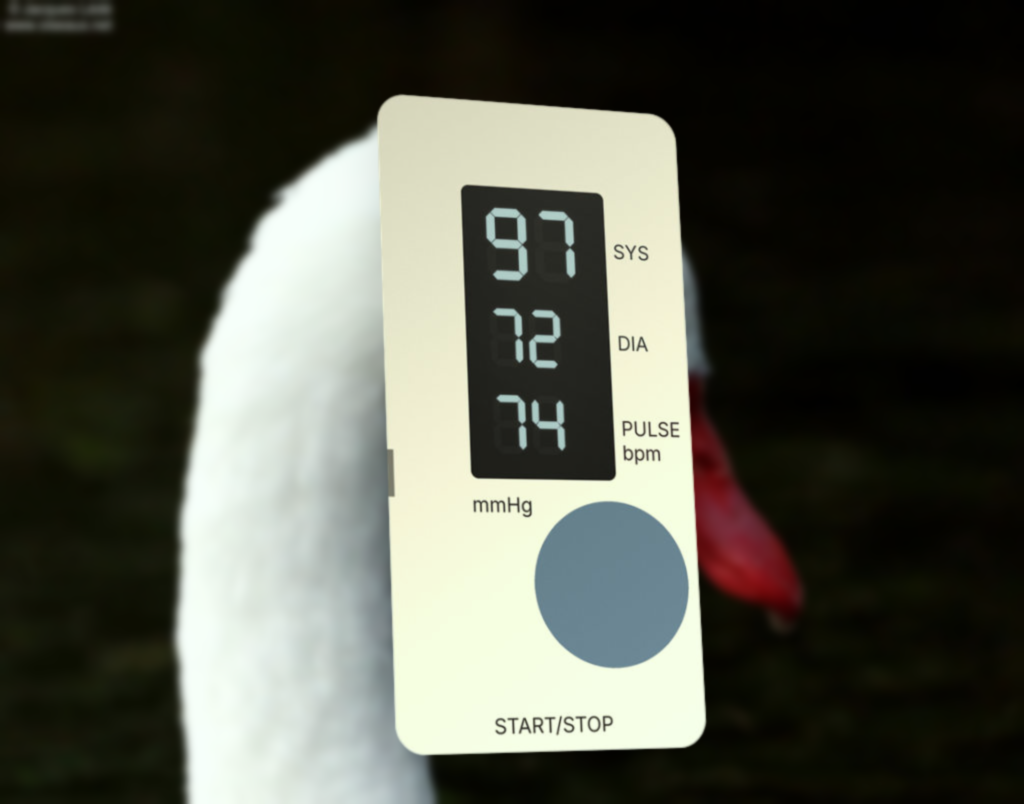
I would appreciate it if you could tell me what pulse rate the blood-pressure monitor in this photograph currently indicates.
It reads 74 bpm
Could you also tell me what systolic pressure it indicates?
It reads 97 mmHg
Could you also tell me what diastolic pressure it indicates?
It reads 72 mmHg
